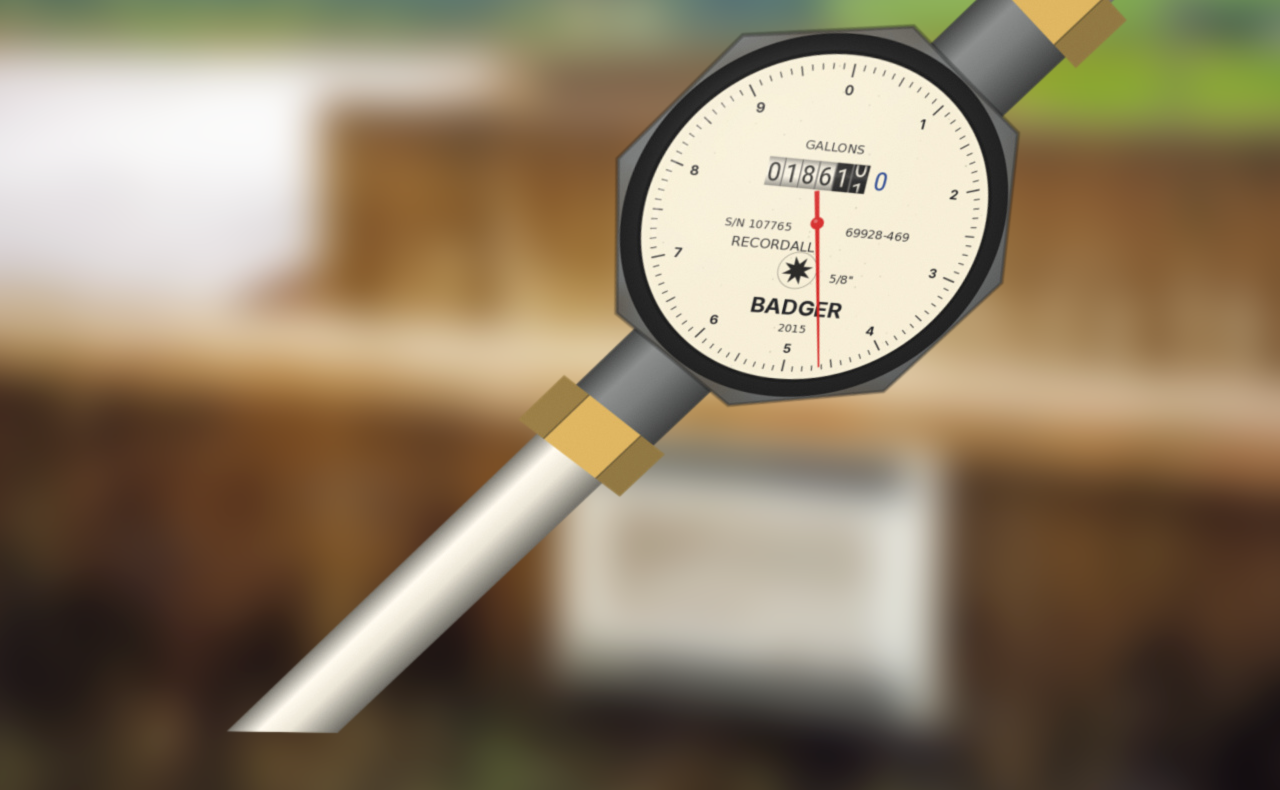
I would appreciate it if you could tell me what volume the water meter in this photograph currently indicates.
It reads 186104.6 gal
